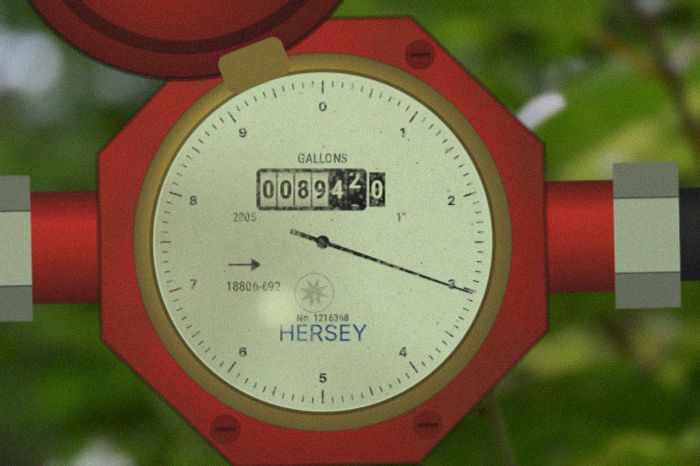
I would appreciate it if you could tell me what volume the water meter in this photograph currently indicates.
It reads 89423.0 gal
